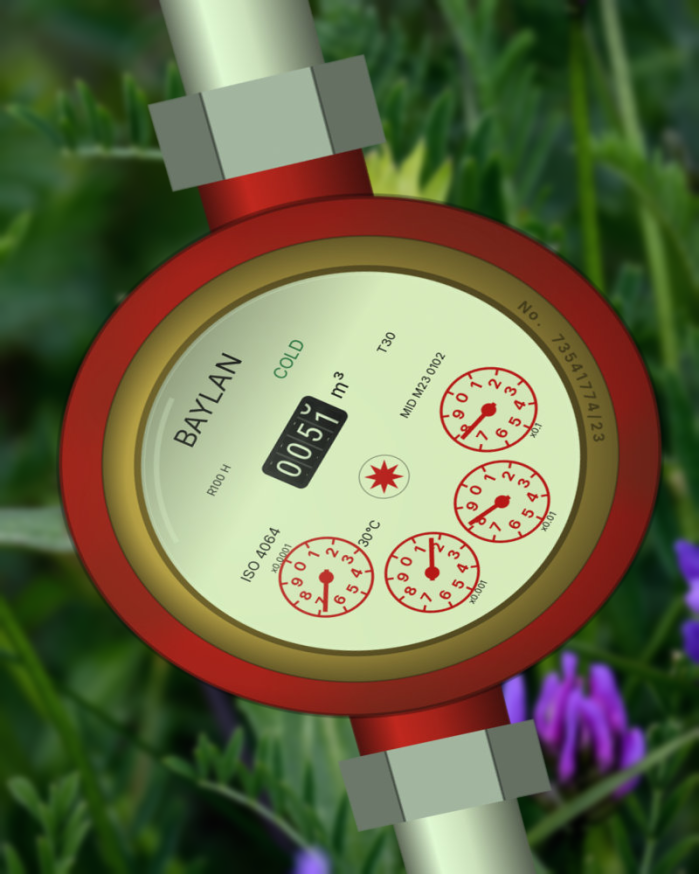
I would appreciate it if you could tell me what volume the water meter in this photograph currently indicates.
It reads 50.7816 m³
